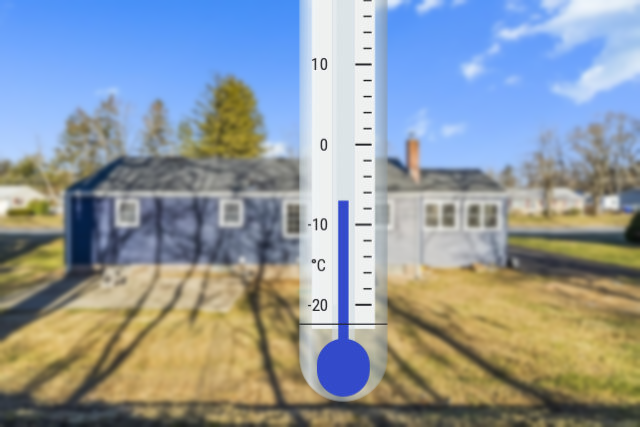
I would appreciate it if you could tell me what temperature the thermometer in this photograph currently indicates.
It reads -7 °C
